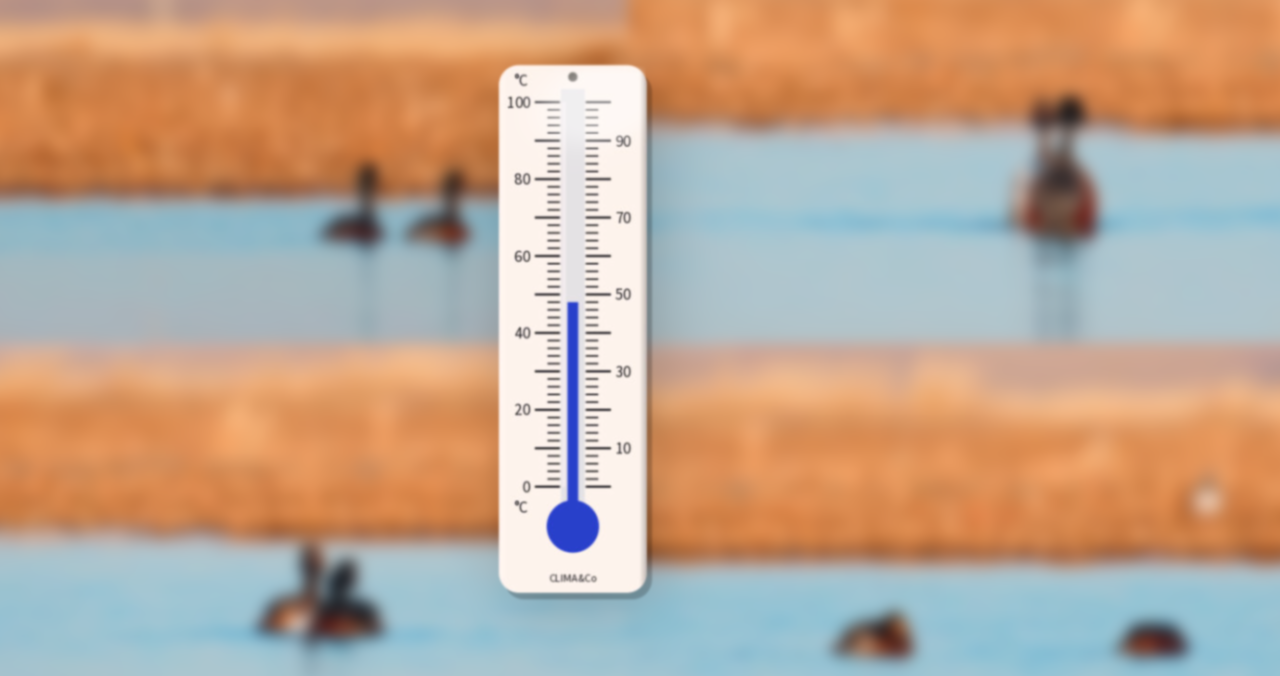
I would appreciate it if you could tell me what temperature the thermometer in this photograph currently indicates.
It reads 48 °C
